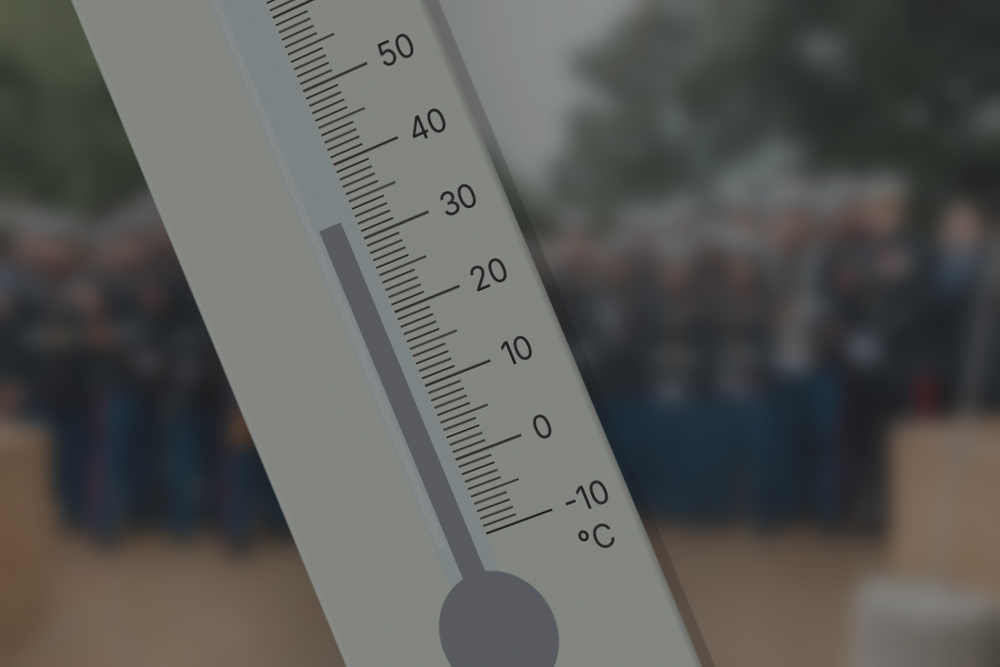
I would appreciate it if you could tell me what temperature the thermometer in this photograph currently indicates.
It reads 33 °C
